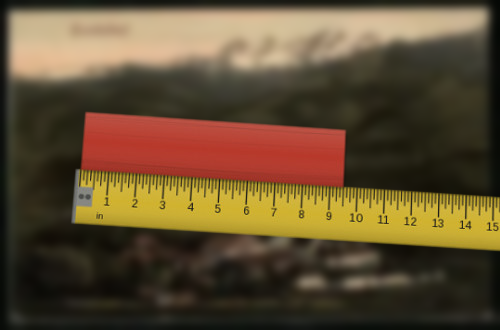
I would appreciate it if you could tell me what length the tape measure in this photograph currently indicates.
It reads 9.5 in
